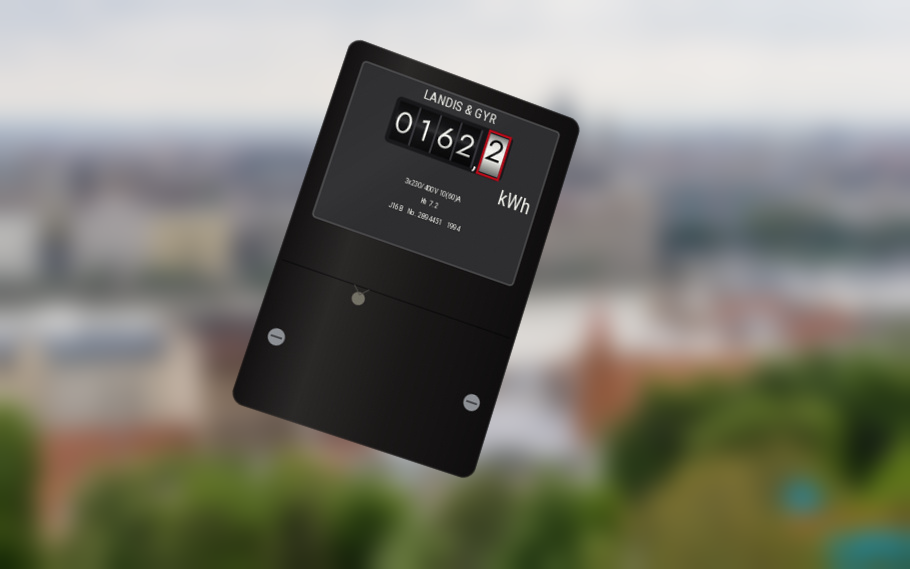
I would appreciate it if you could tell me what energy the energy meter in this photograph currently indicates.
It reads 162.2 kWh
